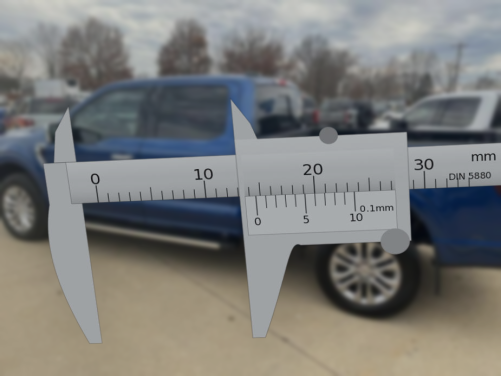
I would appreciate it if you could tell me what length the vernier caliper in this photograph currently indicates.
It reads 14.6 mm
